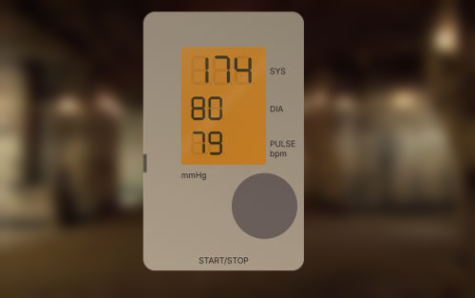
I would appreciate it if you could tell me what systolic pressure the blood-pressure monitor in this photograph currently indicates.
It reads 174 mmHg
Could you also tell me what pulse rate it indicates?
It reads 79 bpm
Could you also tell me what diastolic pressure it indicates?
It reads 80 mmHg
